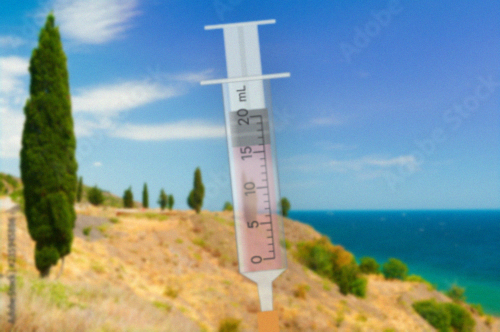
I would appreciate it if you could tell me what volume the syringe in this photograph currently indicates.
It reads 16 mL
